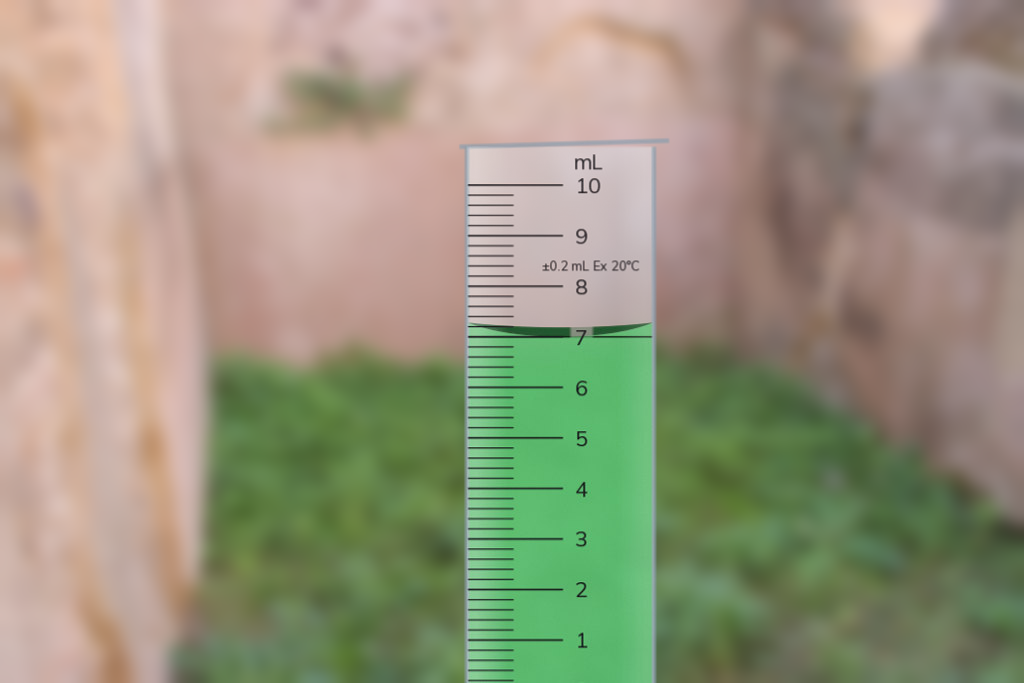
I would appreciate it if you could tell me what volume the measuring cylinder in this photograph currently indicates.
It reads 7 mL
